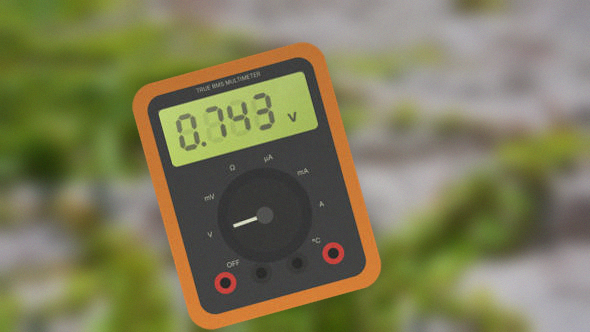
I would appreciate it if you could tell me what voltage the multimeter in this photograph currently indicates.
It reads 0.743 V
